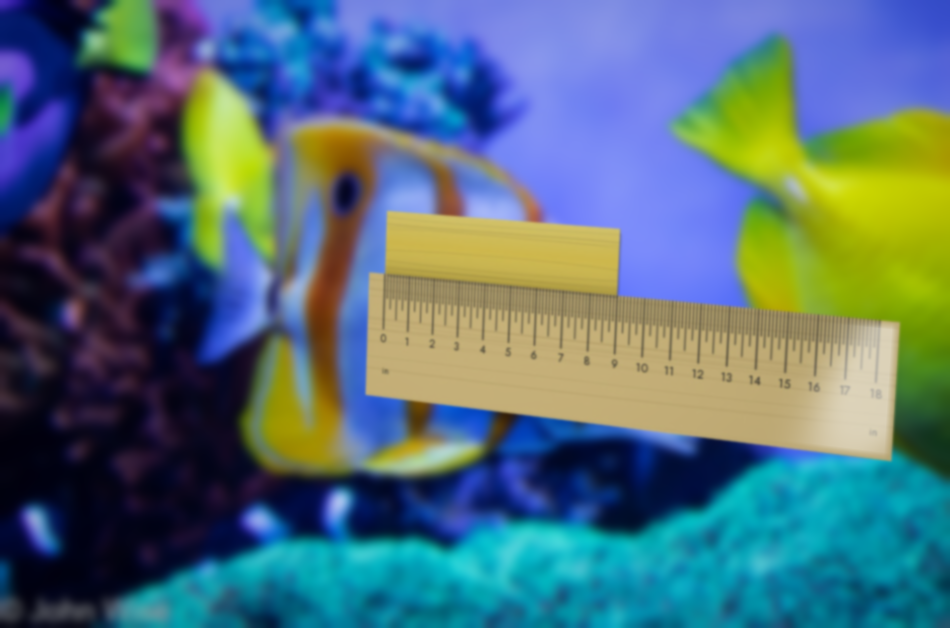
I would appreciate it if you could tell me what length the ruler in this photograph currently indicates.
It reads 9 in
